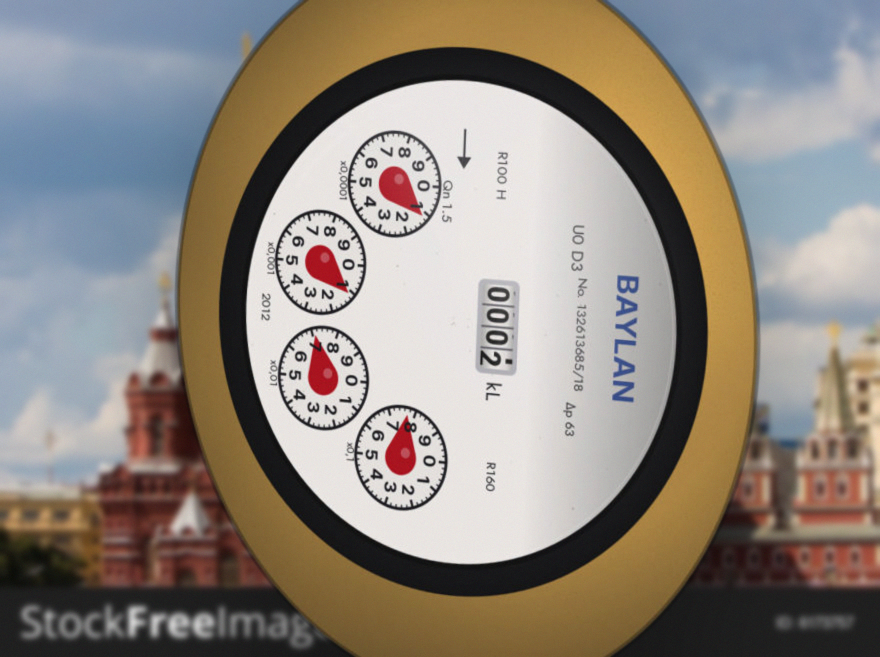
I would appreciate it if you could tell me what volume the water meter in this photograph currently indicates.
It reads 1.7711 kL
